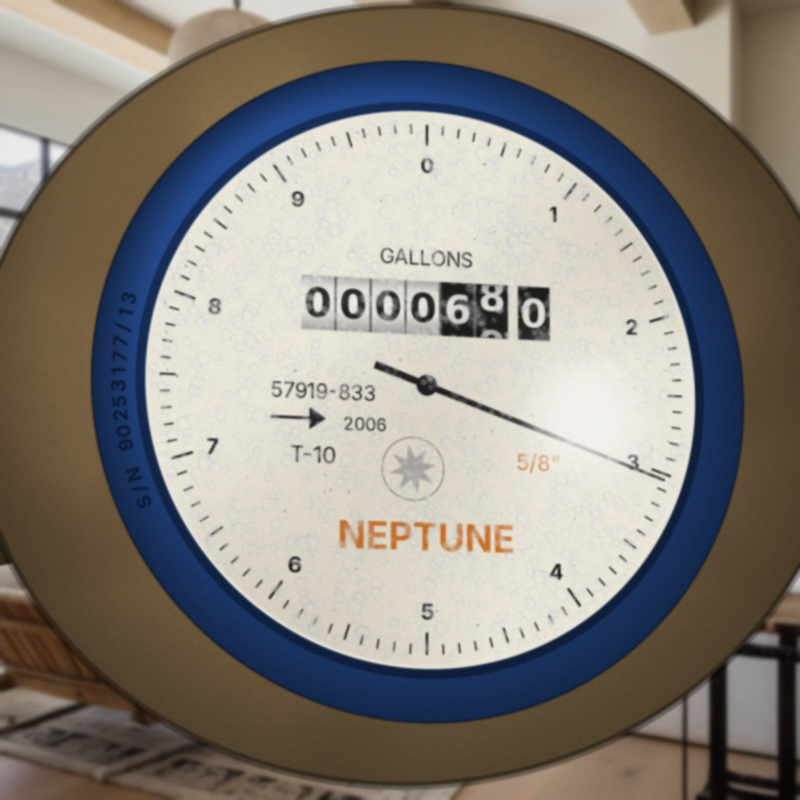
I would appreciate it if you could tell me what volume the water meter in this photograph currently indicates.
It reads 683.0 gal
